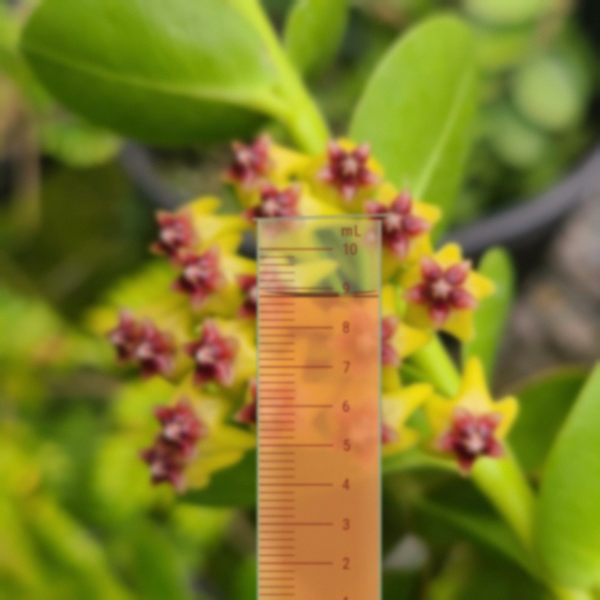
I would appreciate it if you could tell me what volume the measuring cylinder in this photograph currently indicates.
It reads 8.8 mL
